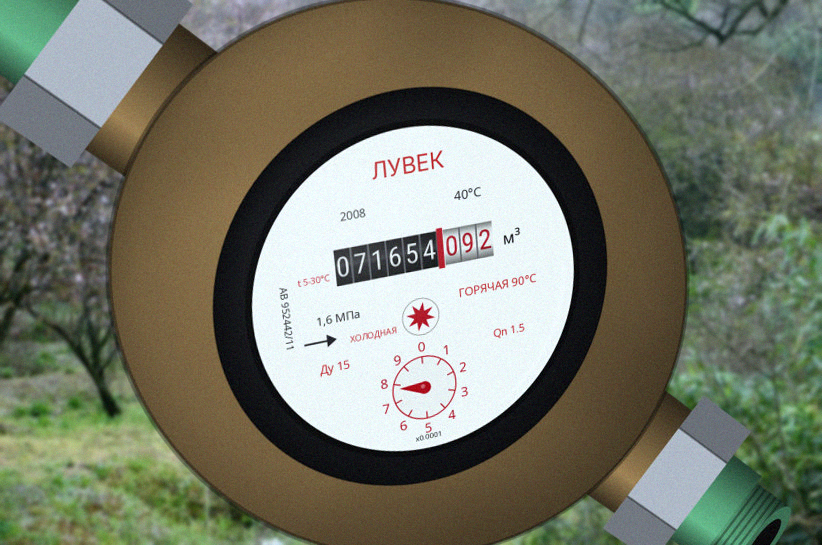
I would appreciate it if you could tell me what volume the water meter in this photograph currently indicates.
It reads 71654.0927 m³
